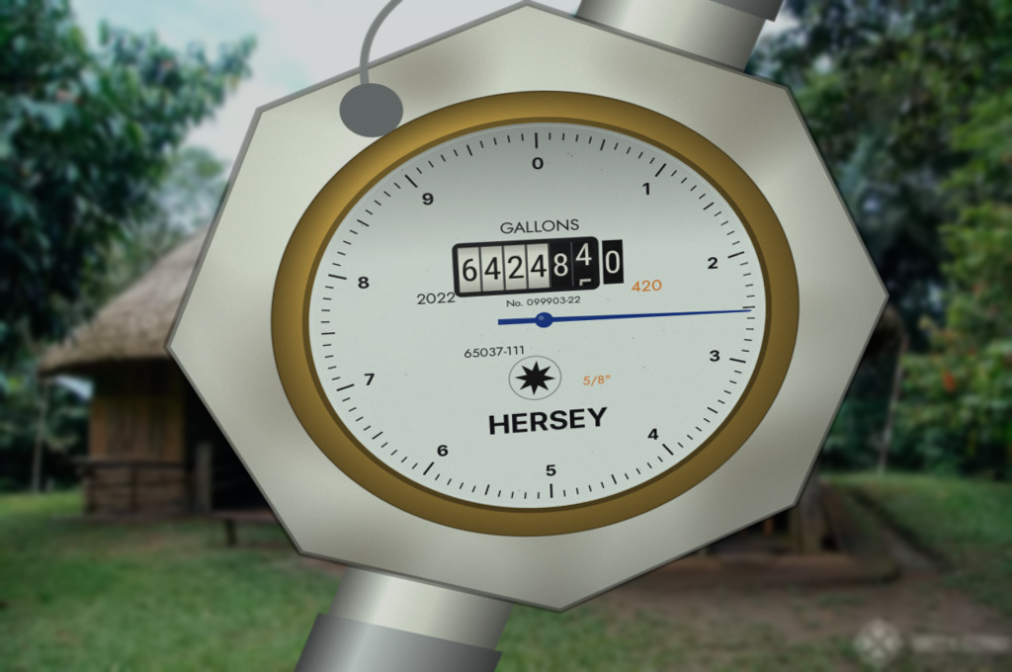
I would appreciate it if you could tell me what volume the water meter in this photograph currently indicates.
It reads 6424842.5 gal
